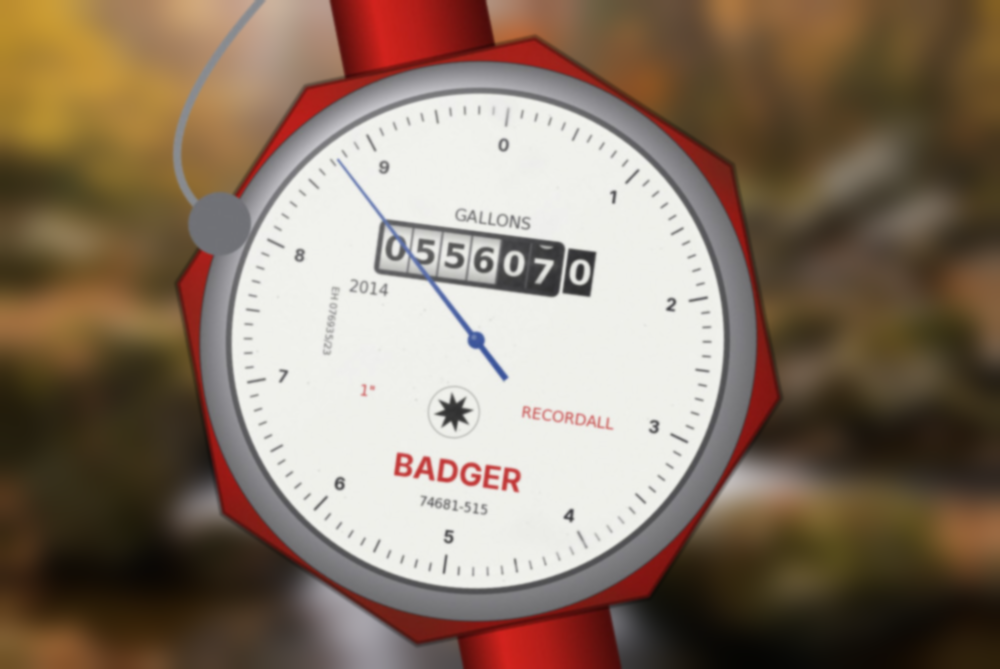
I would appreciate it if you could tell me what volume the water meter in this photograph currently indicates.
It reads 556068.7 gal
